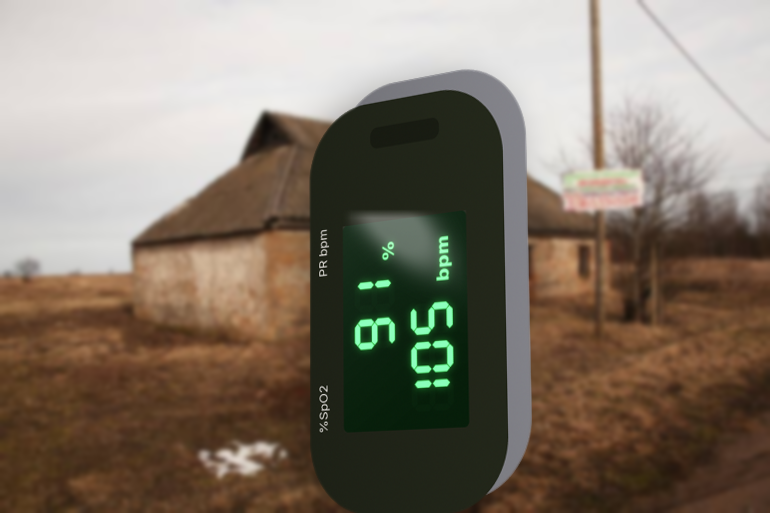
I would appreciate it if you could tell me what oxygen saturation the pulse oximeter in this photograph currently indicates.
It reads 91 %
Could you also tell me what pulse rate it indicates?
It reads 105 bpm
